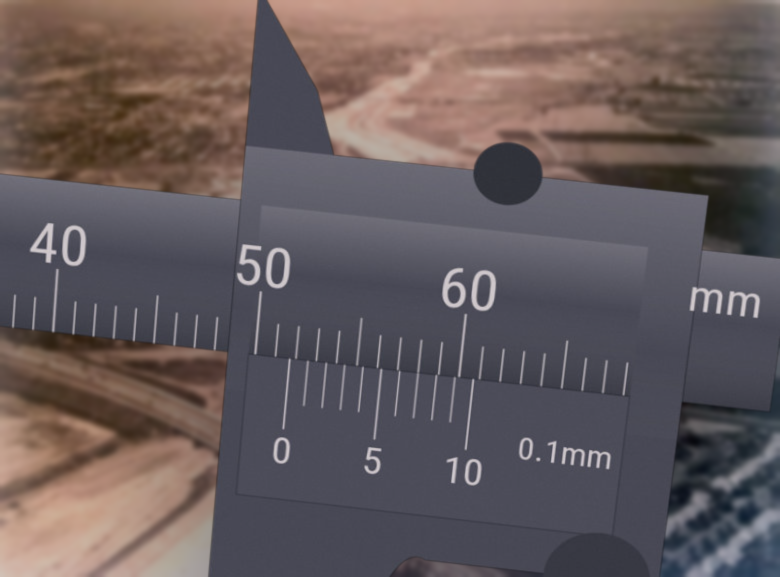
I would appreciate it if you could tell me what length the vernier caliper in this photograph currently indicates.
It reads 51.7 mm
